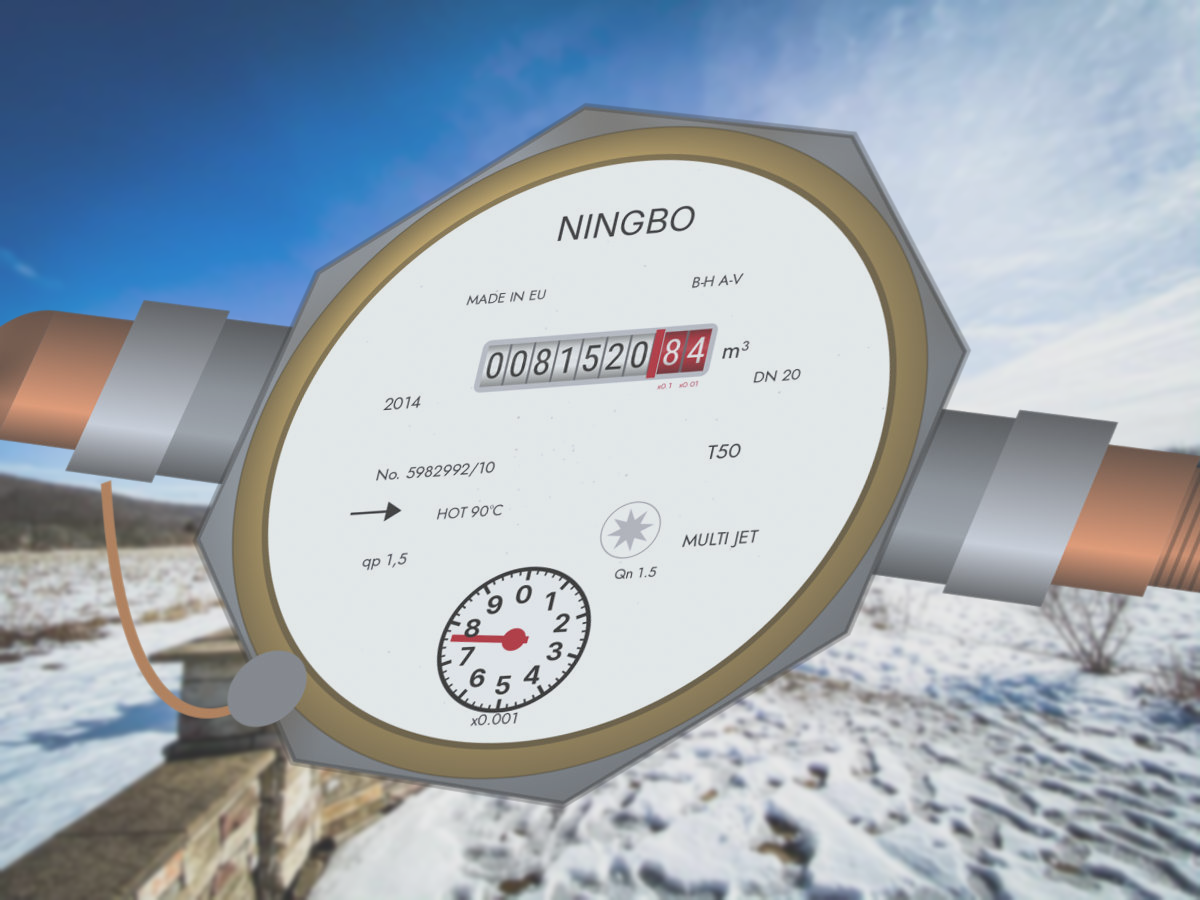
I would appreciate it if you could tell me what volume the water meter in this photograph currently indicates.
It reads 81520.847 m³
